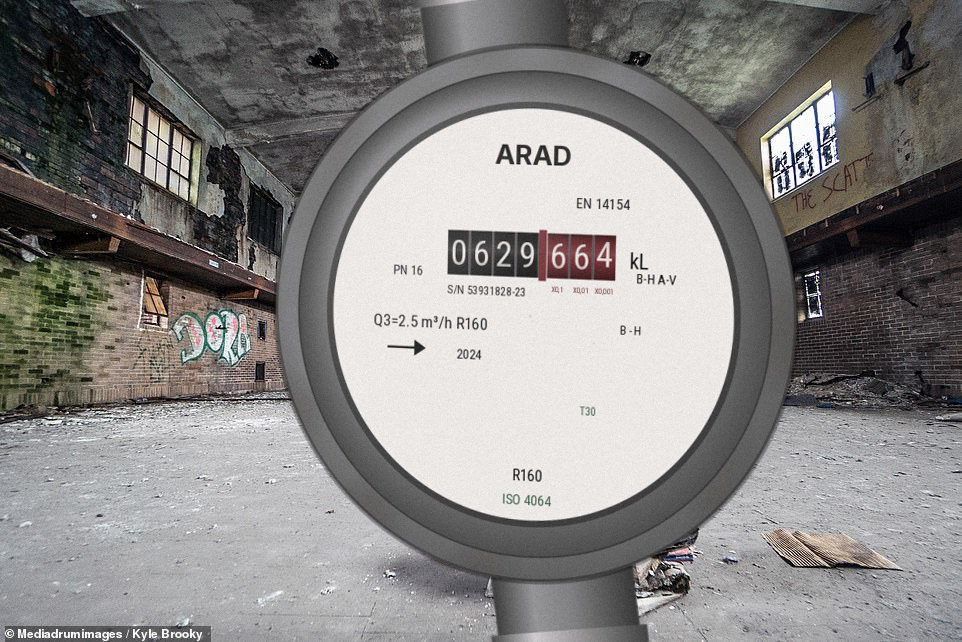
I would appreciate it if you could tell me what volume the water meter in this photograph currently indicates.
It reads 629.664 kL
